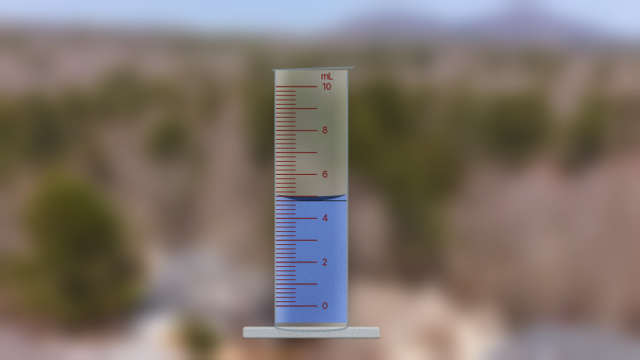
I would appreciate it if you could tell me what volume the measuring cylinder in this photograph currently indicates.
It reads 4.8 mL
